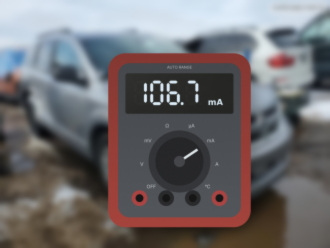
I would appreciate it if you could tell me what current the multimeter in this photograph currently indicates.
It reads 106.7 mA
